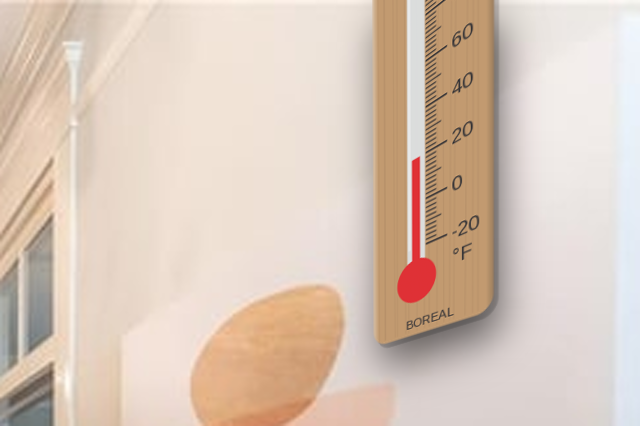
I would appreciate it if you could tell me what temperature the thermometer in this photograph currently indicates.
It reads 20 °F
